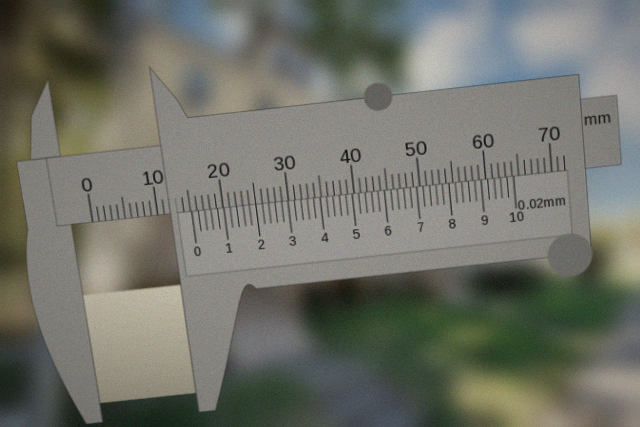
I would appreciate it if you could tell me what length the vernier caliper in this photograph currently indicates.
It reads 15.2 mm
